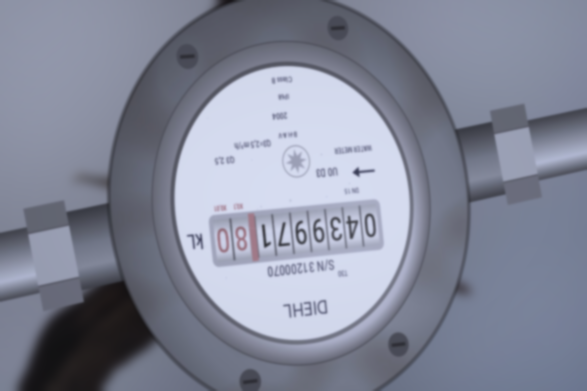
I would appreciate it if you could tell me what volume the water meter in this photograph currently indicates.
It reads 439971.80 kL
